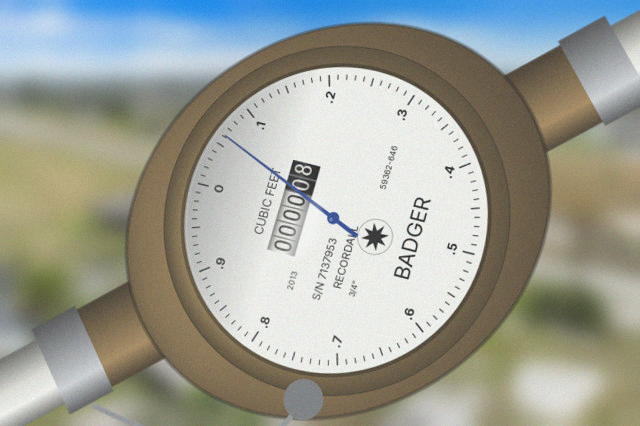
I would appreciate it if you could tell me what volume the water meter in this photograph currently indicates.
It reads 8.06 ft³
